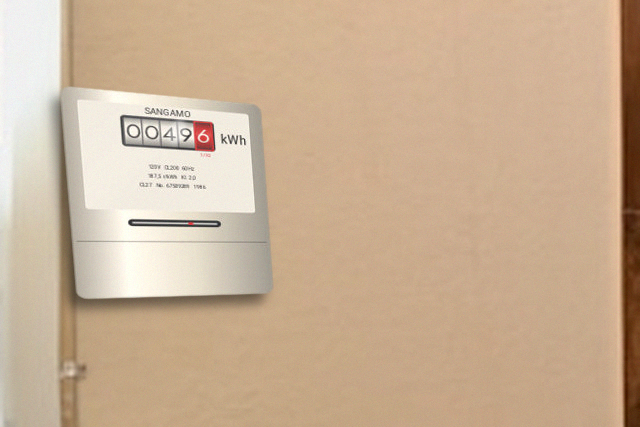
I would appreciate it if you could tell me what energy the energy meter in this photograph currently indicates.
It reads 49.6 kWh
